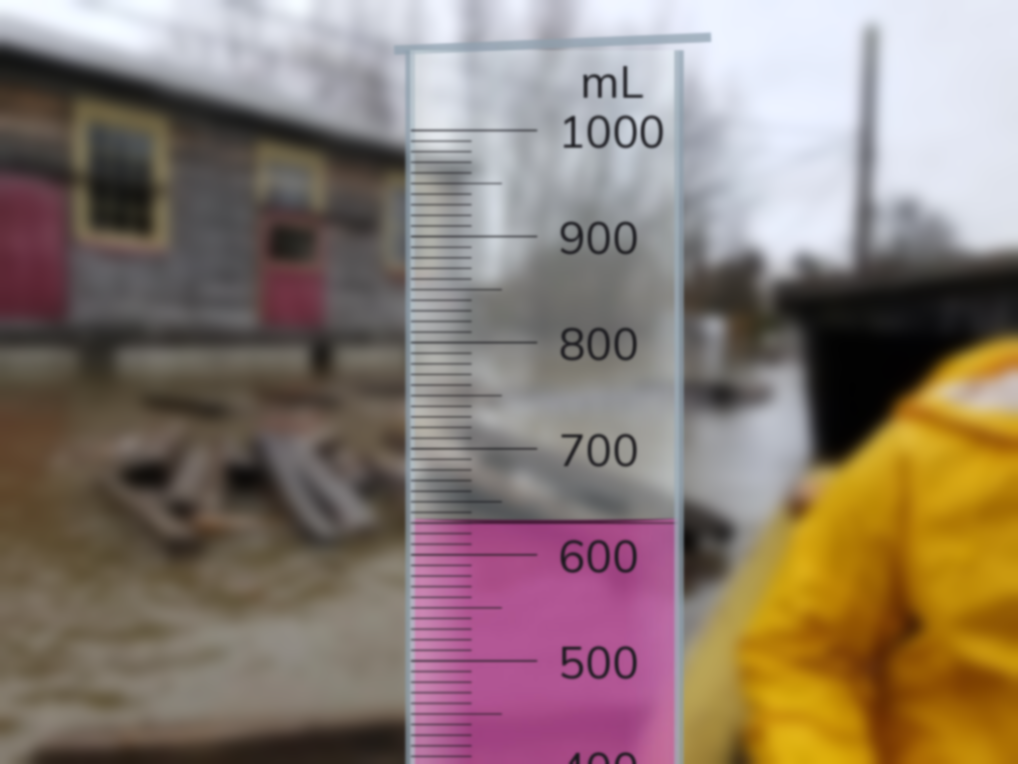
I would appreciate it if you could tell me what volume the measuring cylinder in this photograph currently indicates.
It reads 630 mL
